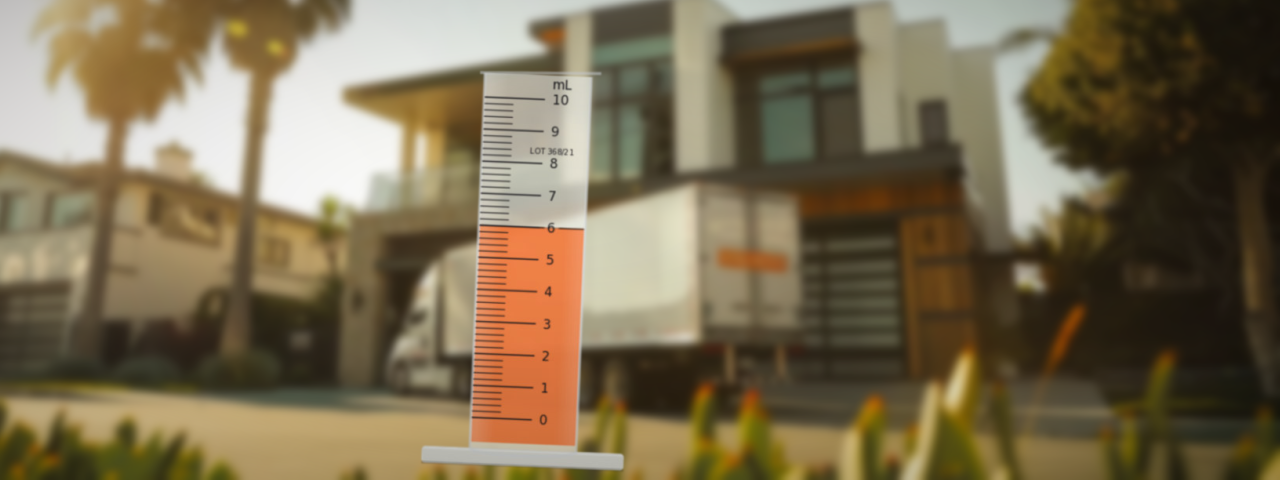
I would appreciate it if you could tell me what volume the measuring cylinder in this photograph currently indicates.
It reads 6 mL
